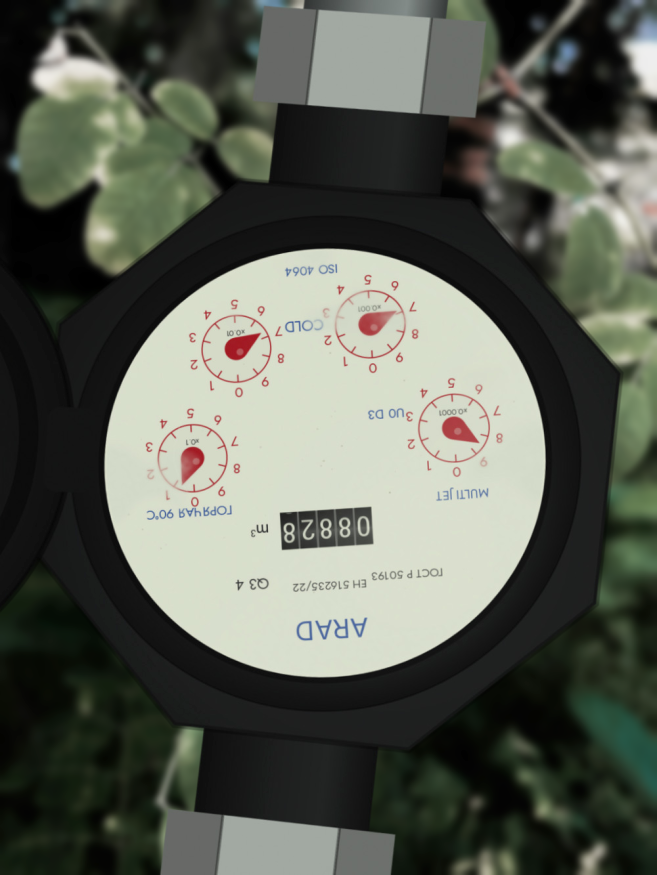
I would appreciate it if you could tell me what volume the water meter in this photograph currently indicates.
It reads 8828.0668 m³
